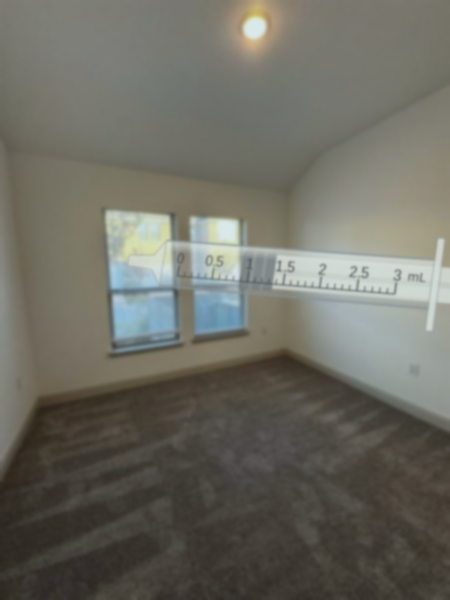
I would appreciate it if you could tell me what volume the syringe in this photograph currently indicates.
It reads 0.9 mL
